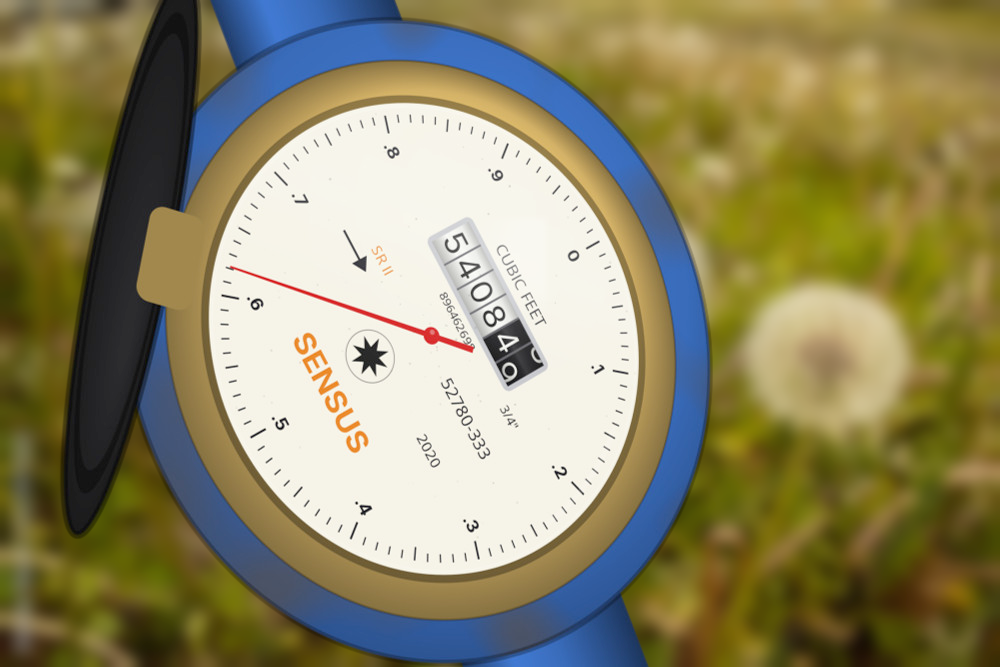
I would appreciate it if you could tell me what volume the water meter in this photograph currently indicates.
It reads 540848.62 ft³
